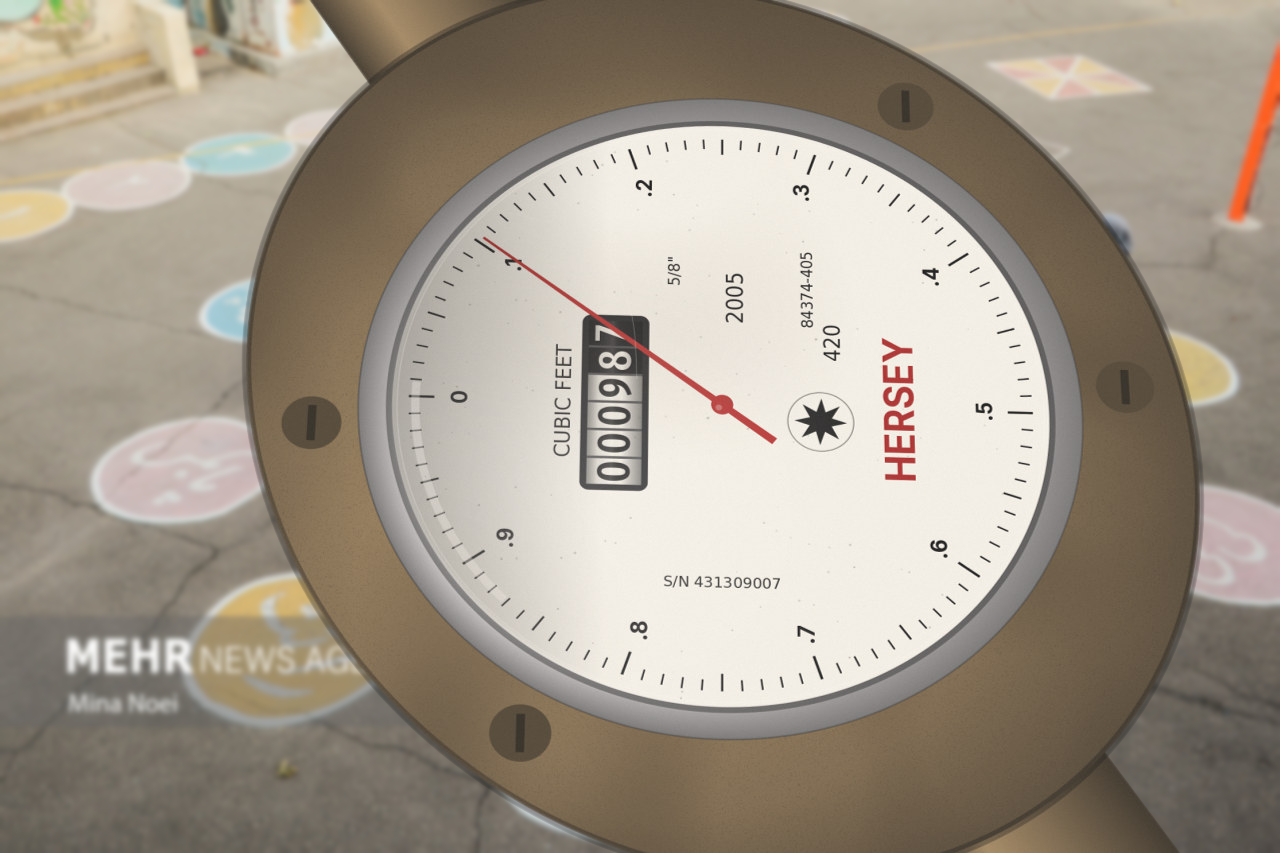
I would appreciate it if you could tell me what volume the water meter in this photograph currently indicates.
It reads 987.10 ft³
